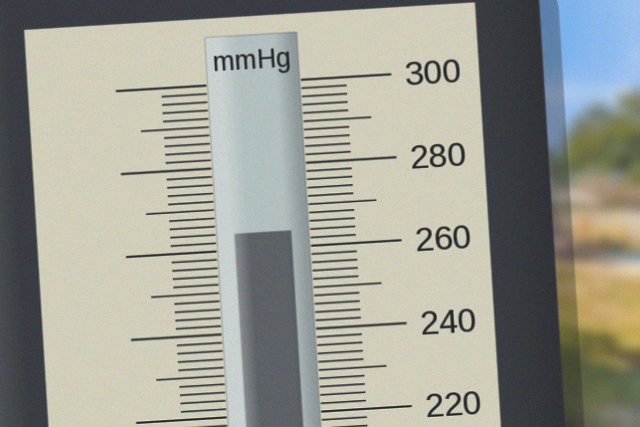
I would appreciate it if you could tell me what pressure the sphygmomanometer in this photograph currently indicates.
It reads 264 mmHg
